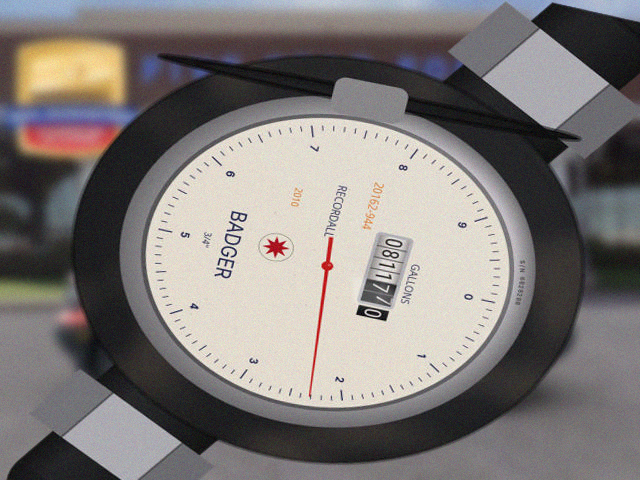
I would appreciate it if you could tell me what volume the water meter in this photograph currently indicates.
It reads 811772.3 gal
